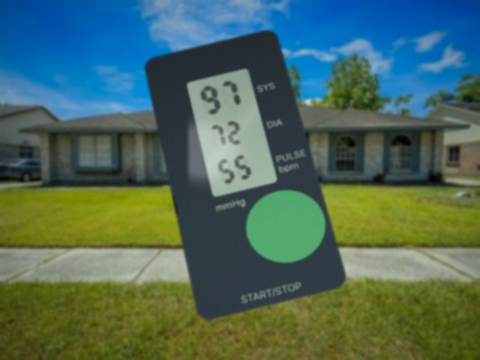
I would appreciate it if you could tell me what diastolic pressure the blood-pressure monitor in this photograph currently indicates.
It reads 72 mmHg
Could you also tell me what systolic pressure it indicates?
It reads 97 mmHg
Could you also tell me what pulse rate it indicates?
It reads 55 bpm
